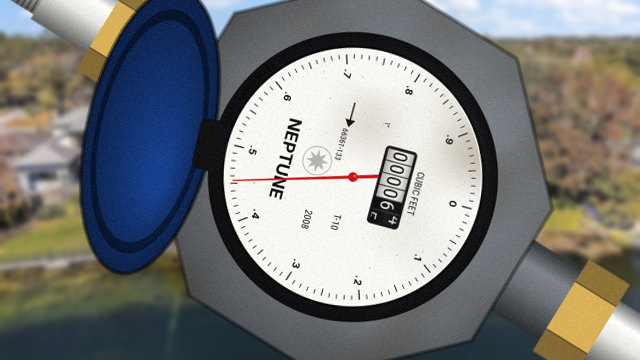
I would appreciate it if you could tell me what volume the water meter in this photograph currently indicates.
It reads 64.45 ft³
